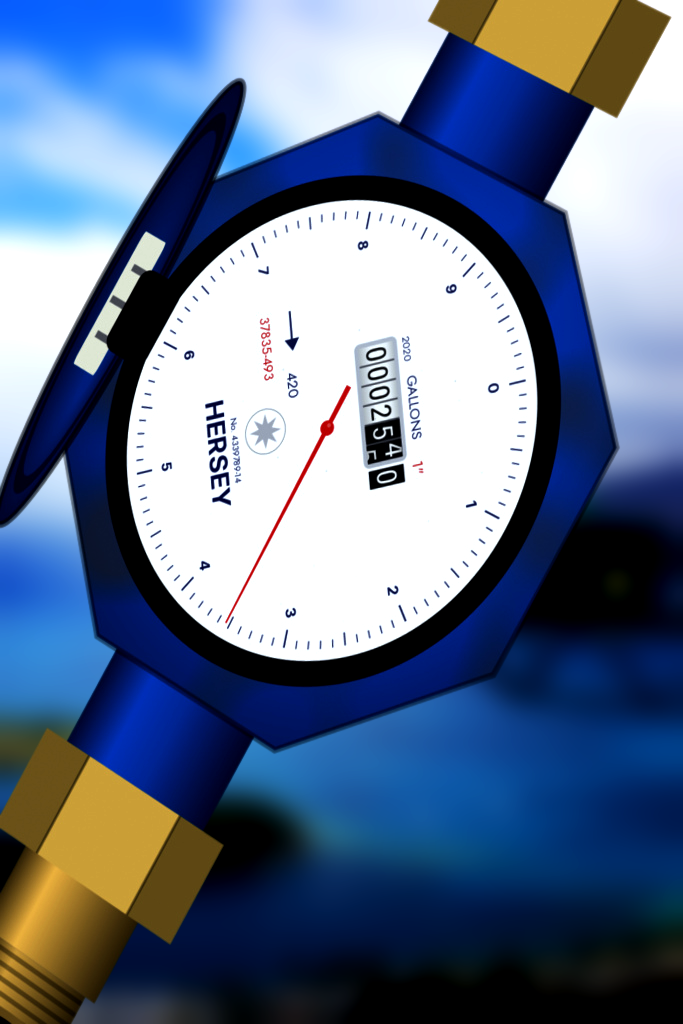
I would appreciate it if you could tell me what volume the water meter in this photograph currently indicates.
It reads 2543.5 gal
